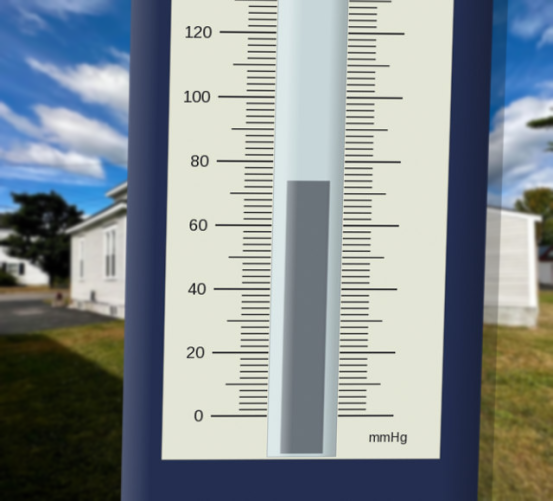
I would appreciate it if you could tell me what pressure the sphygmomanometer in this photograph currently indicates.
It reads 74 mmHg
